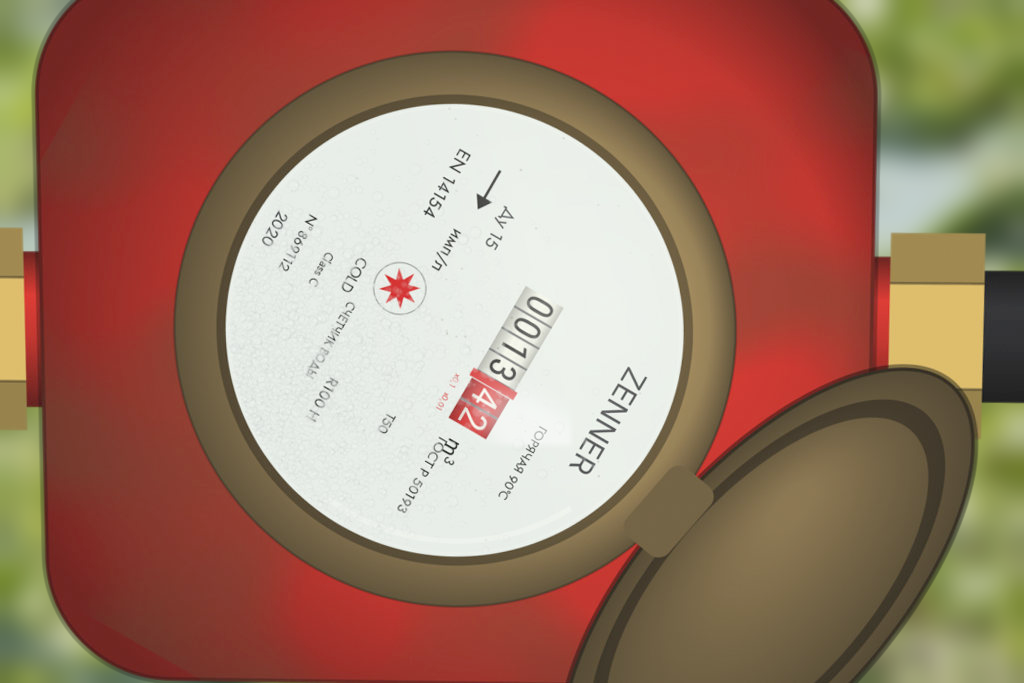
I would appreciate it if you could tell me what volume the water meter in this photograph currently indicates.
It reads 13.42 m³
